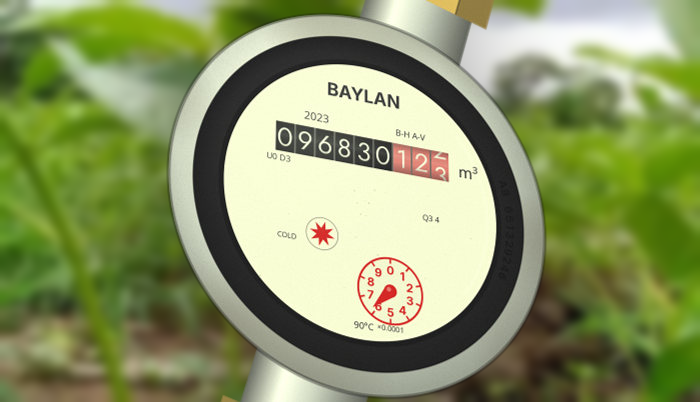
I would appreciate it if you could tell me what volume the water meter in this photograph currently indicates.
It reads 96830.1226 m³
